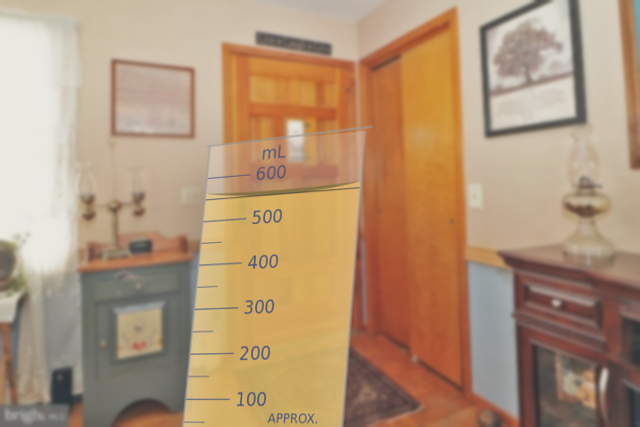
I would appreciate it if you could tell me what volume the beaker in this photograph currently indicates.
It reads 550 mL
